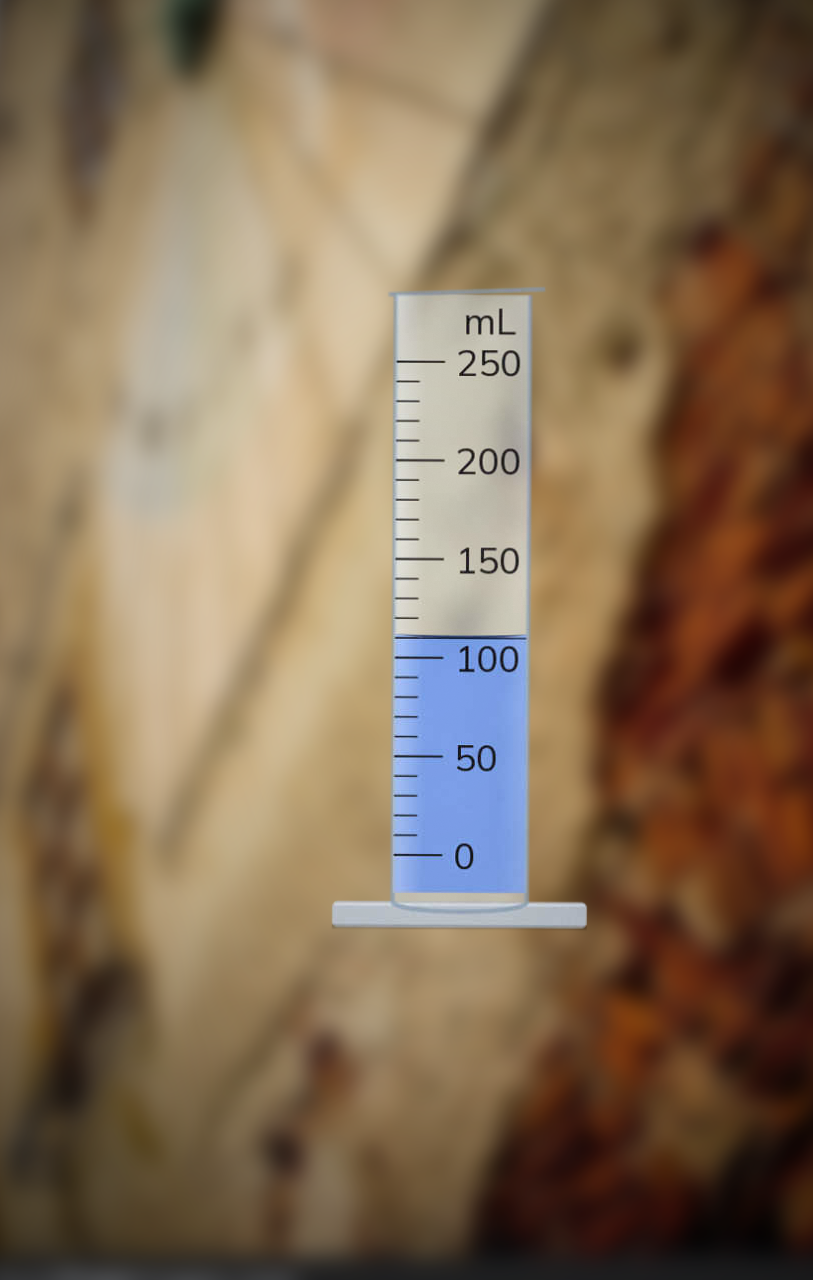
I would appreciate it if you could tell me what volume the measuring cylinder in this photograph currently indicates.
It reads 110 mL
